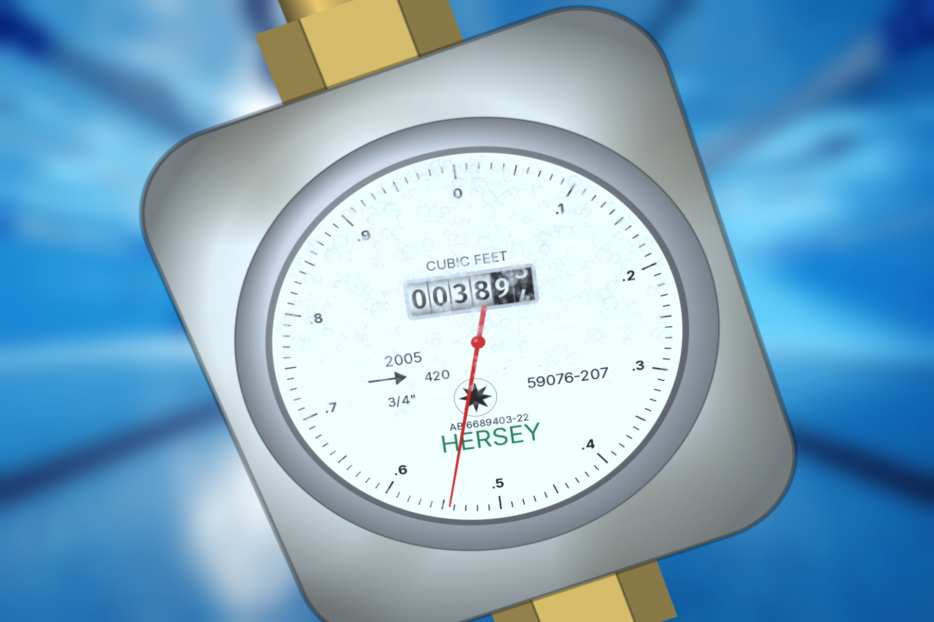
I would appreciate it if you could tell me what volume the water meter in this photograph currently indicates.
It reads 3893.54 ft³
